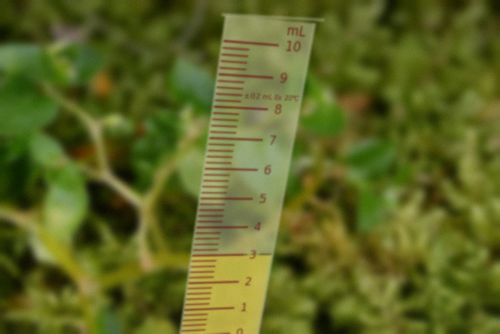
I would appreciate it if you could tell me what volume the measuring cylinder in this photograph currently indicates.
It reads 3 mL
